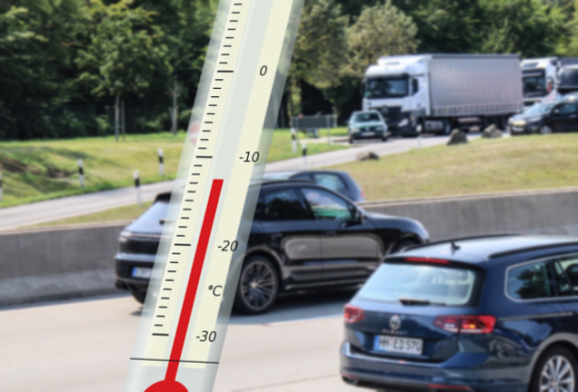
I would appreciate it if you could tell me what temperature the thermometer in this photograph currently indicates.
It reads -12.5 °C
